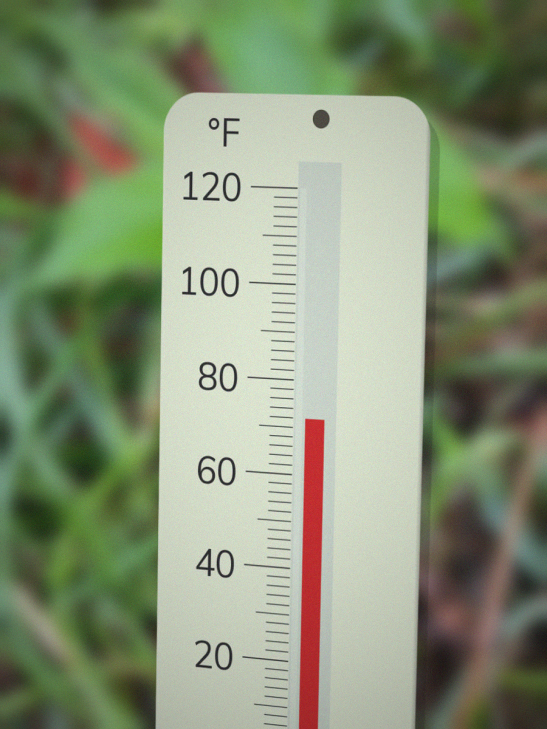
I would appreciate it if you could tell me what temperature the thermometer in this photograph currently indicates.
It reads 72 °F
